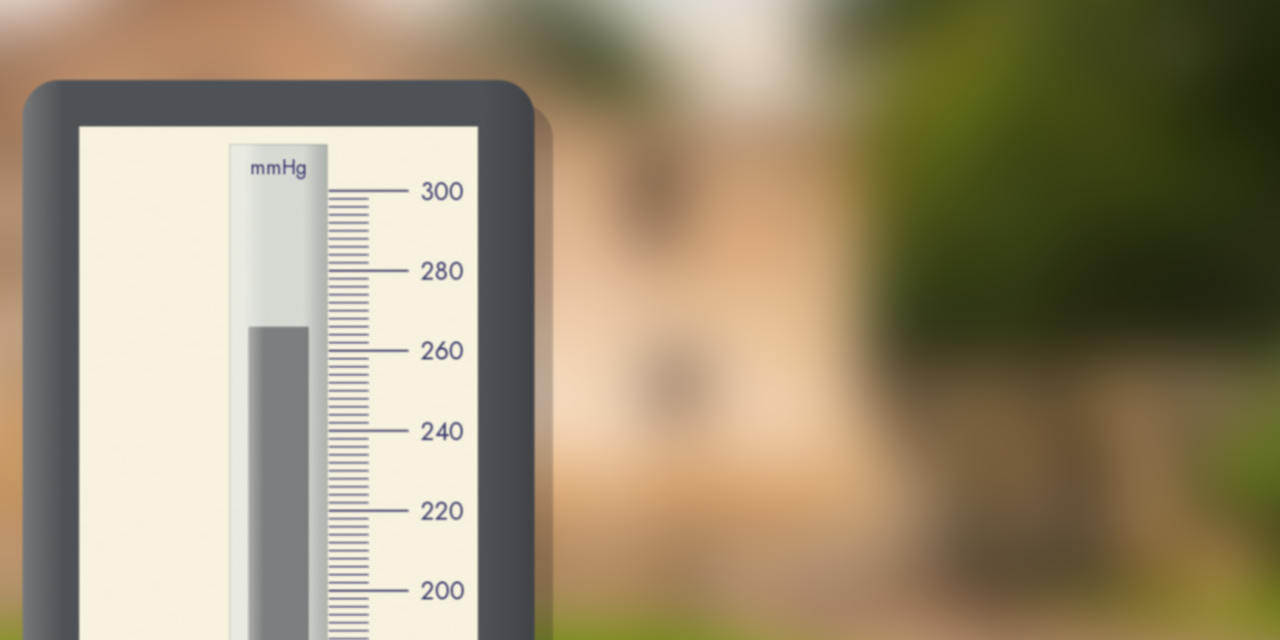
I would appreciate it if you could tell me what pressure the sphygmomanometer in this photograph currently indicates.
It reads 266 mmHg
